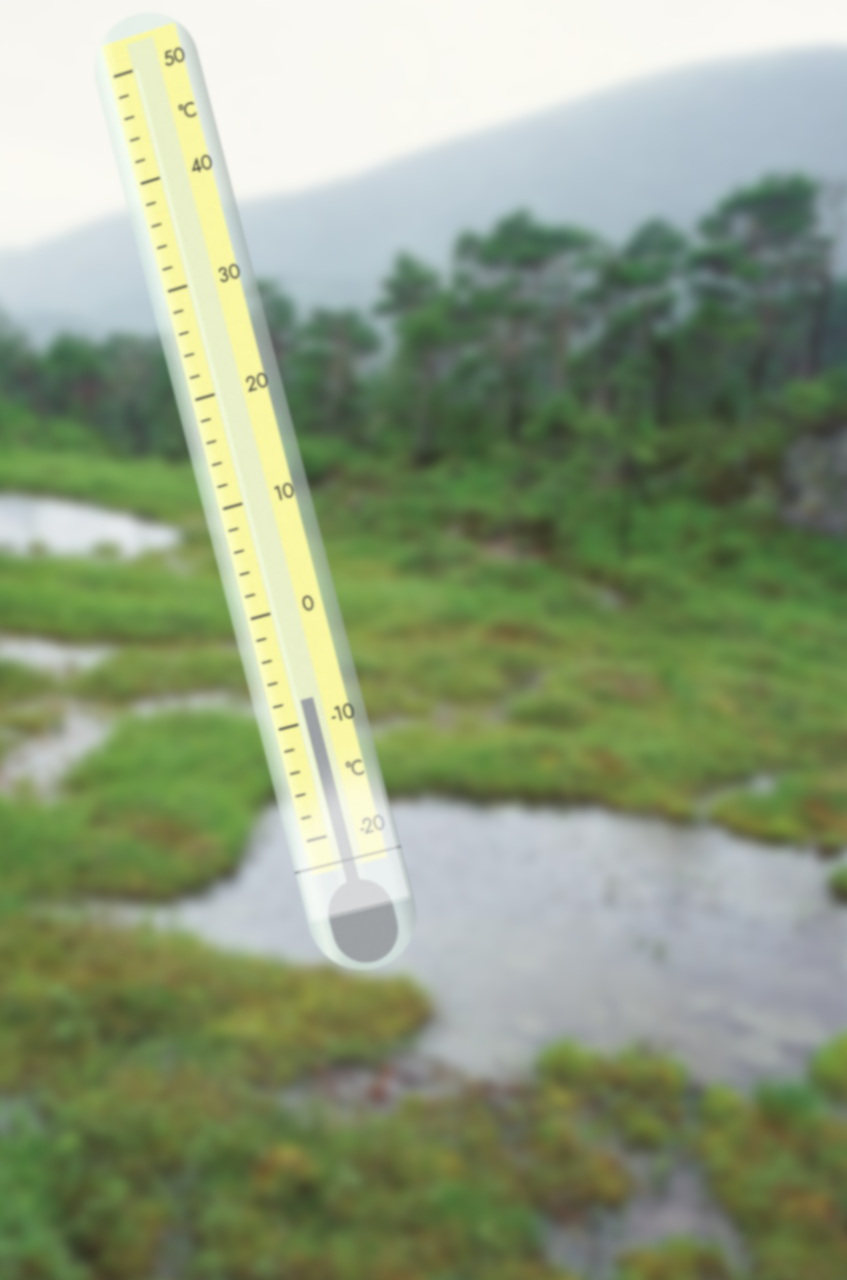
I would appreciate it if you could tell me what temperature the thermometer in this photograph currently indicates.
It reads -8 °C
